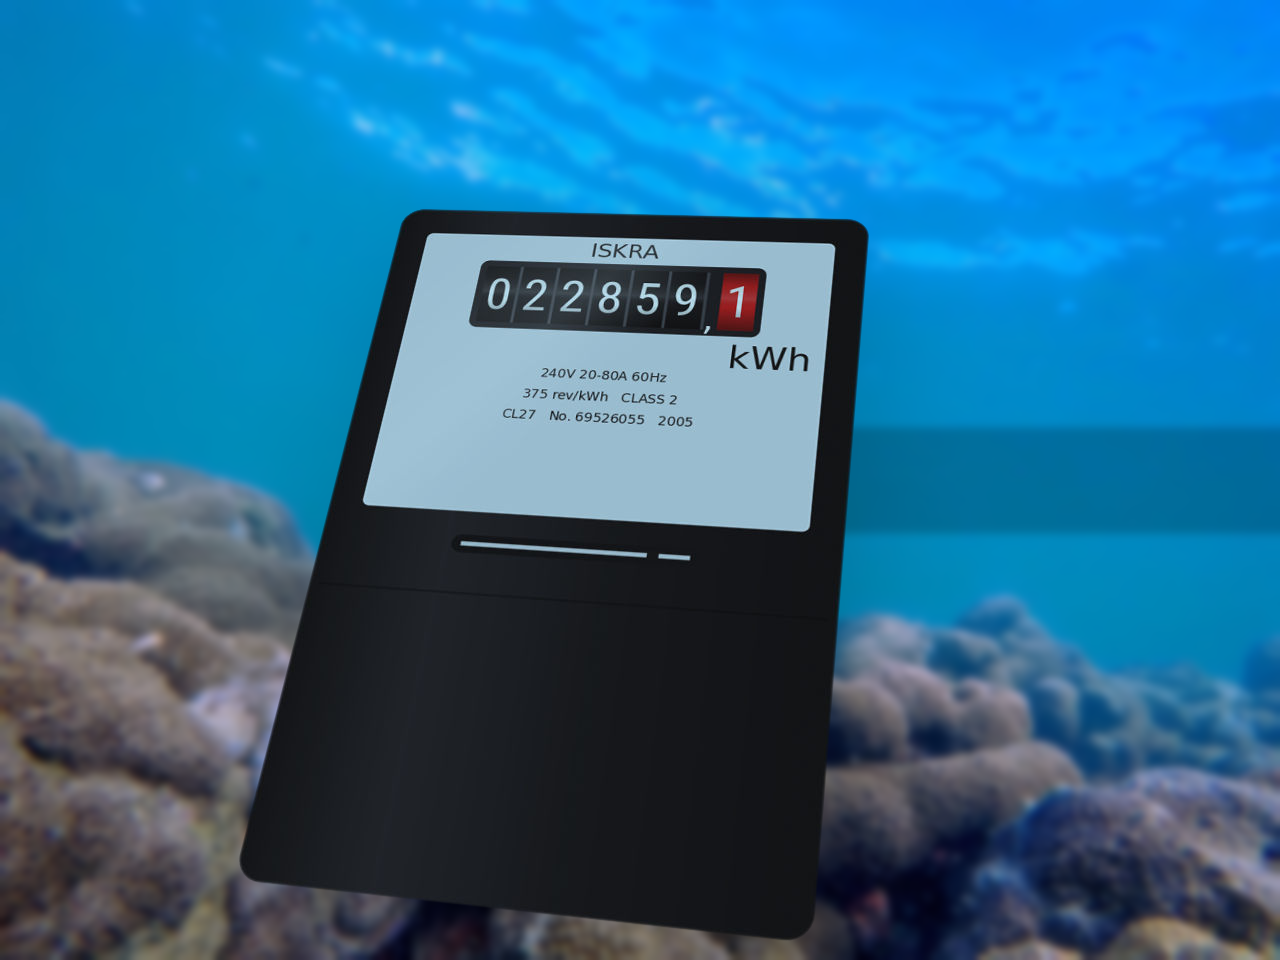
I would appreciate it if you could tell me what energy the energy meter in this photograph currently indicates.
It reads 22859.1 kWh
